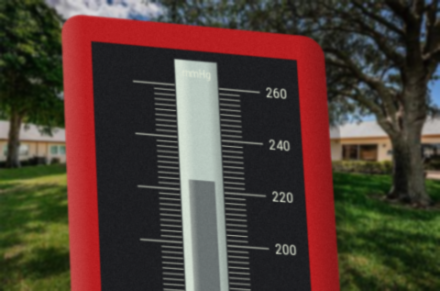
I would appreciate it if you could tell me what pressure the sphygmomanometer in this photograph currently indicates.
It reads 224 mmHg
